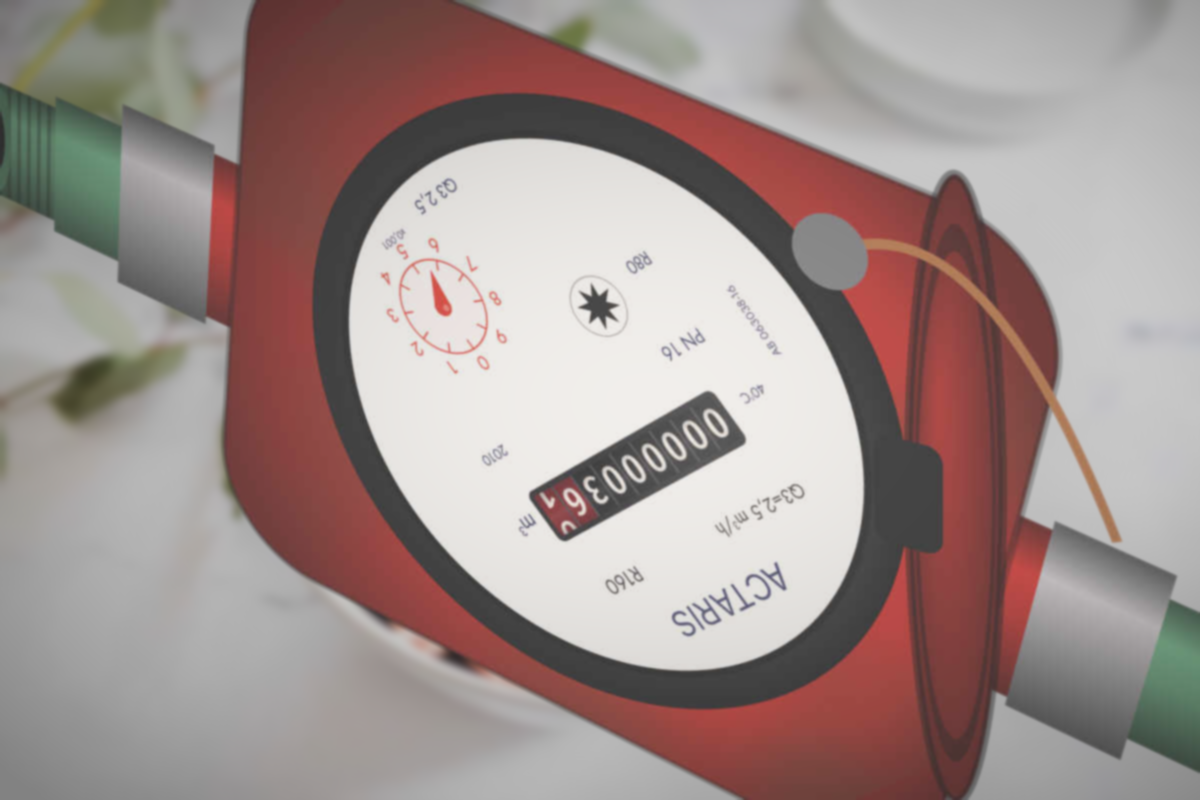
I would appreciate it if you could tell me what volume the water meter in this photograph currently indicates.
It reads 3.605 m³
